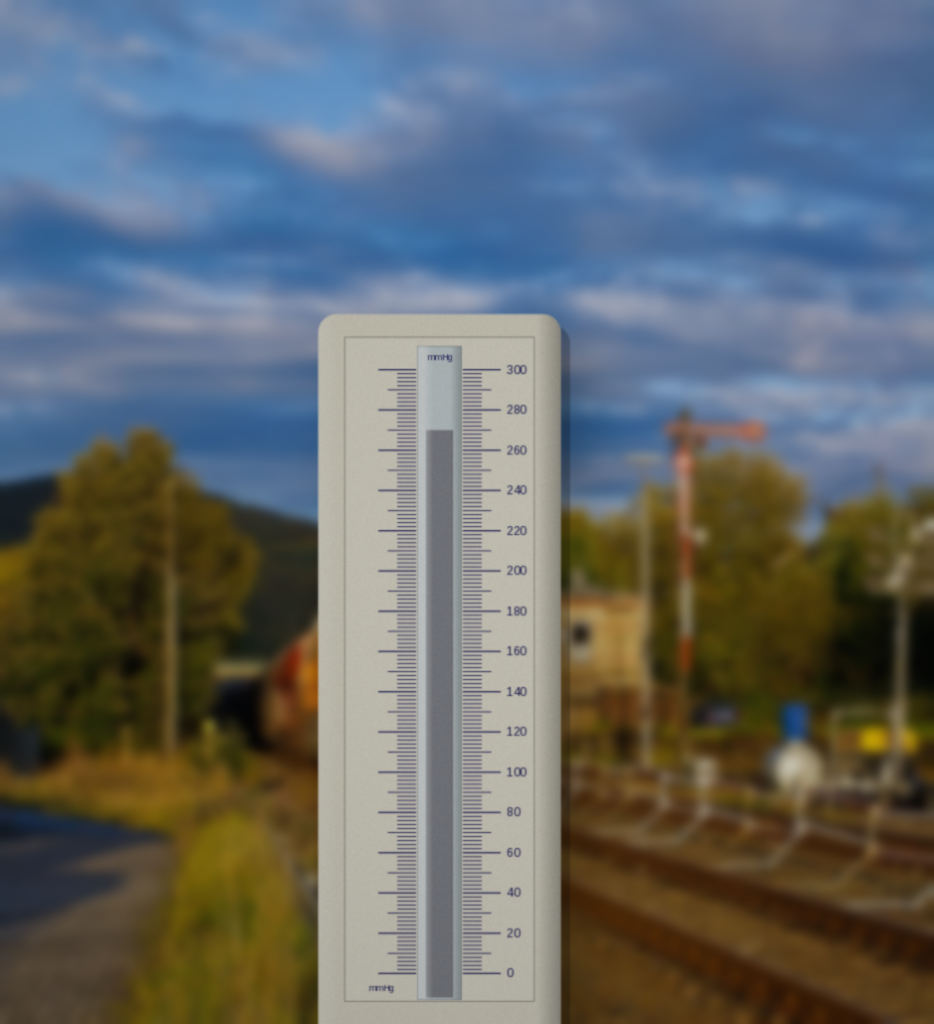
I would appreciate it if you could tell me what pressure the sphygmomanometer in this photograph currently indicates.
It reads 270 mmHg
